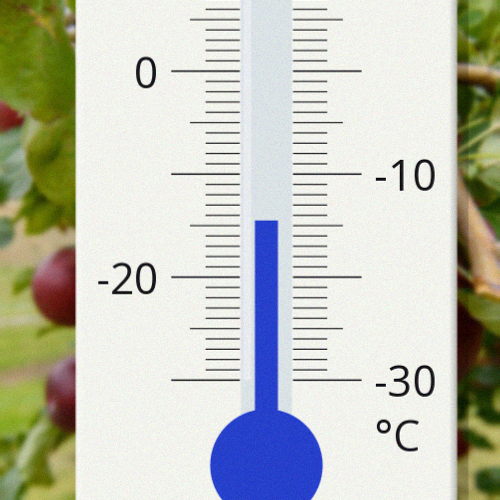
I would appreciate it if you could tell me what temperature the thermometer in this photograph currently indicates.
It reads -14.5 °C
